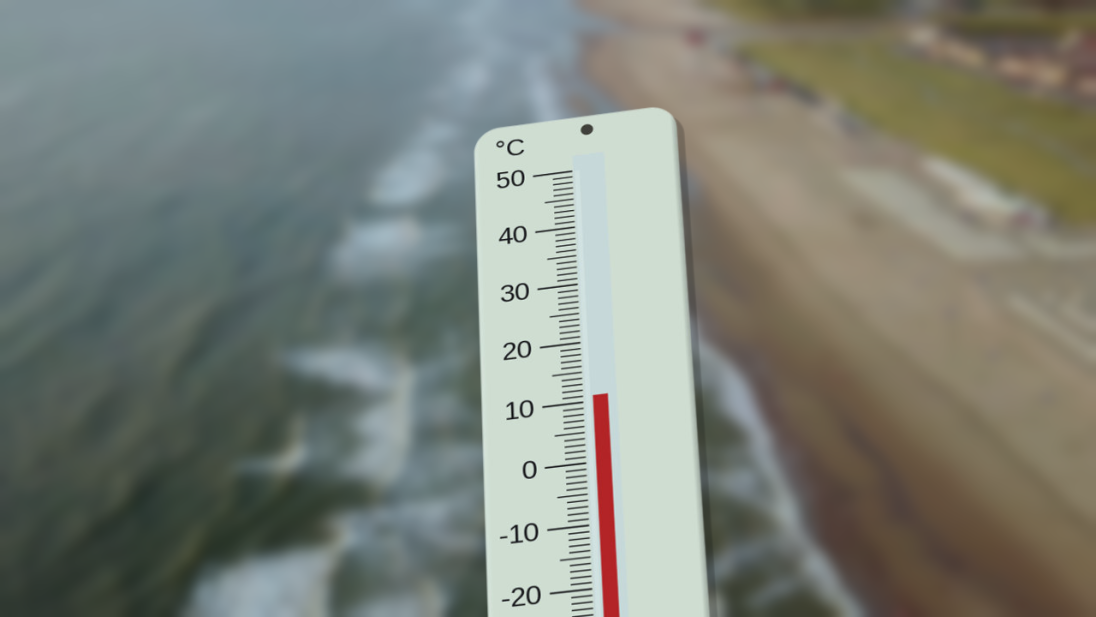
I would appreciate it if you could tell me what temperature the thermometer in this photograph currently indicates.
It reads 11 °C
